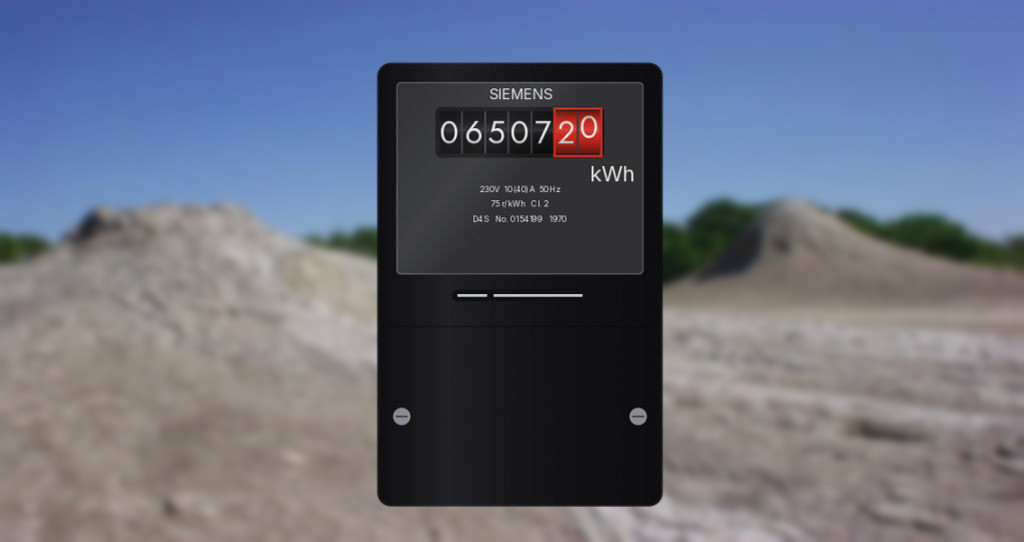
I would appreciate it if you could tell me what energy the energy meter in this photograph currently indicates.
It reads 6507.20 kWh
